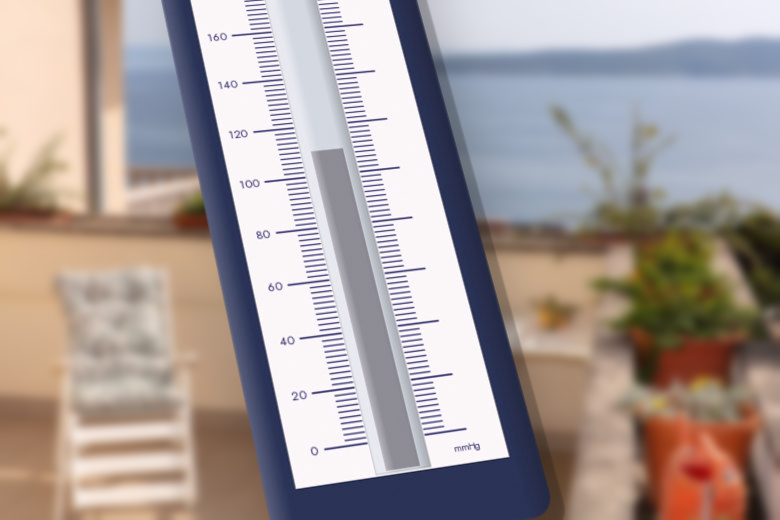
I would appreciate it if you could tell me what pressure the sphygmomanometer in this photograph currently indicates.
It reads 110 mmHg
